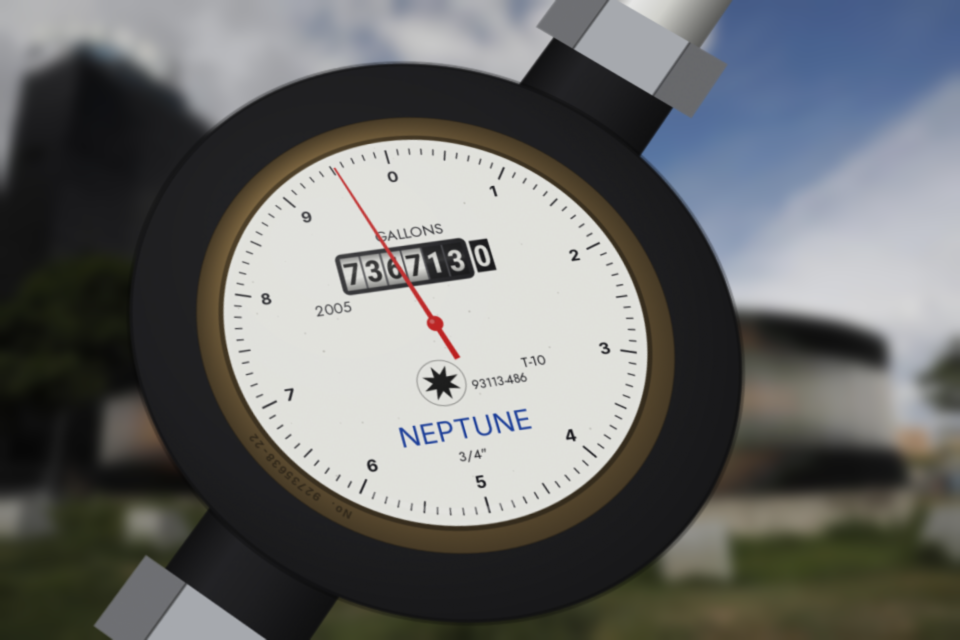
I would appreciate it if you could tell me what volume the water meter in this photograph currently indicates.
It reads 7367129.5 gal
